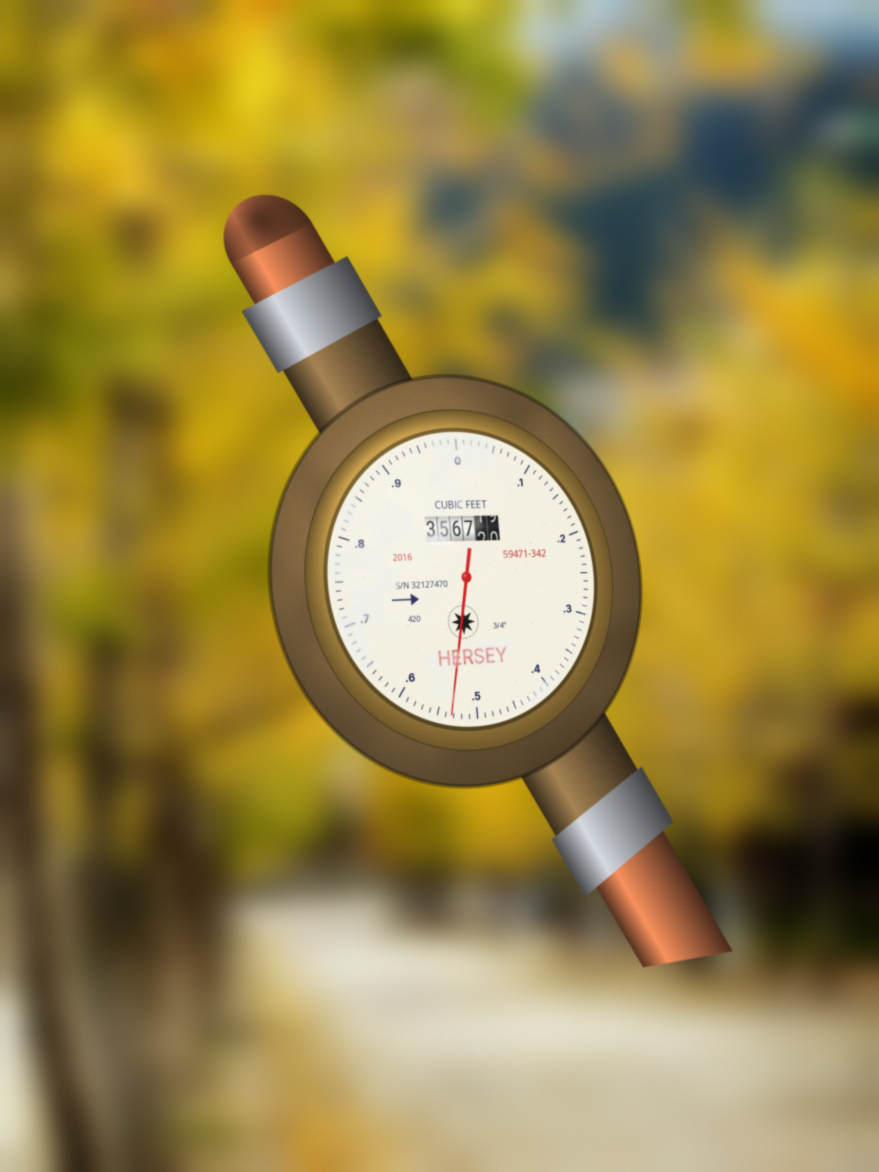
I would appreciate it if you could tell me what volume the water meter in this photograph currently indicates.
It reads 356719.53 ft³
